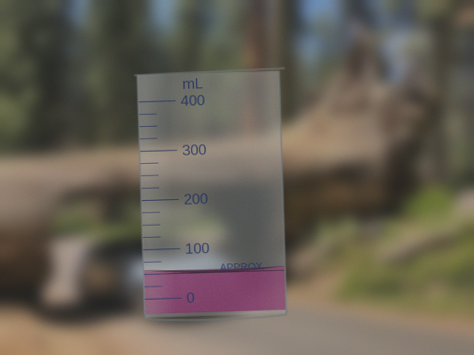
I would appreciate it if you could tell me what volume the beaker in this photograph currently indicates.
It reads 50 mL
